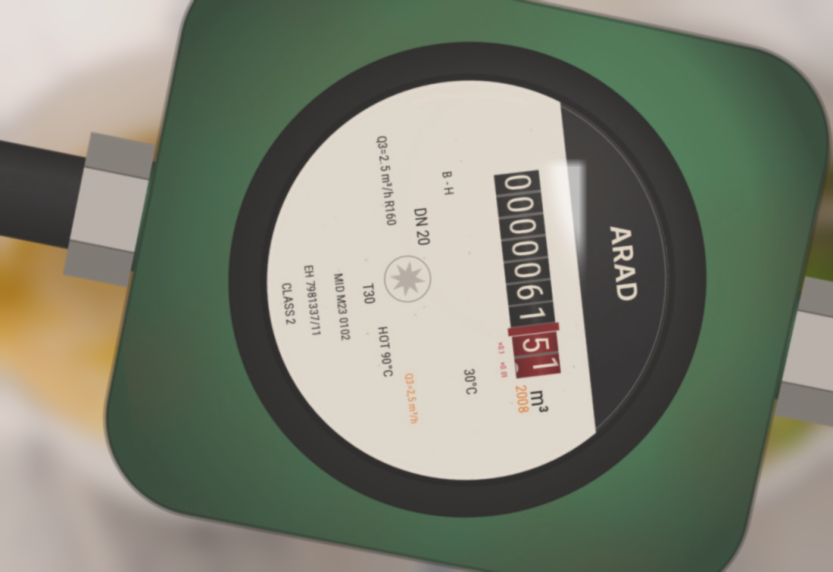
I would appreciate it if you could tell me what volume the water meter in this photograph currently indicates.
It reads 61.51 m³
